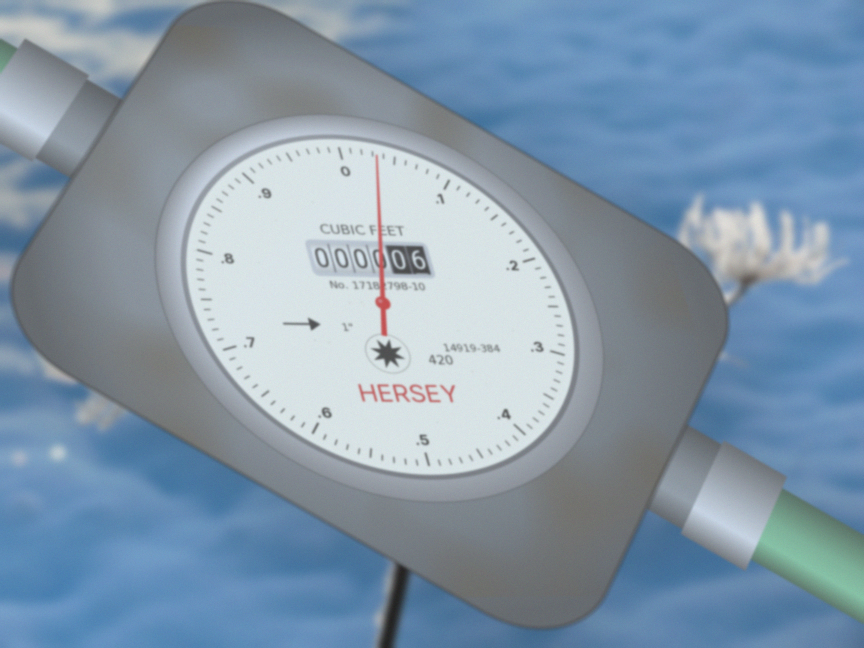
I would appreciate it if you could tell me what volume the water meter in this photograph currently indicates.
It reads 6.03 ft³
